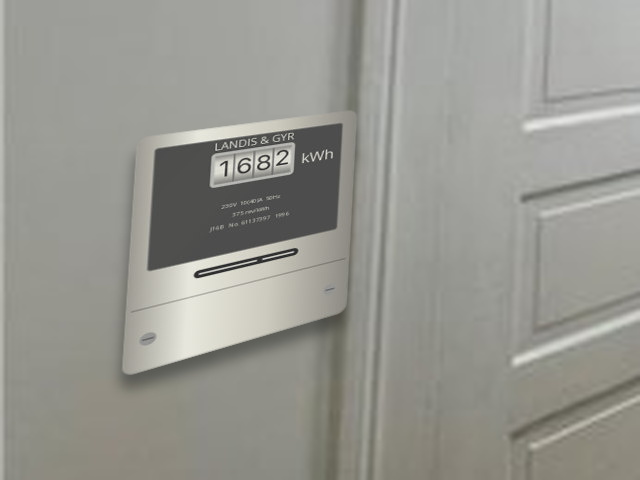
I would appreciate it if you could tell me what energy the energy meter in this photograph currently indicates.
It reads 1682 kWh
